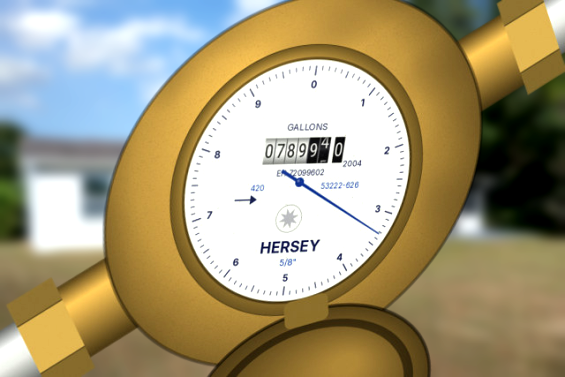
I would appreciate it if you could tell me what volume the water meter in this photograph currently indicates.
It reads 789943.3 gal
